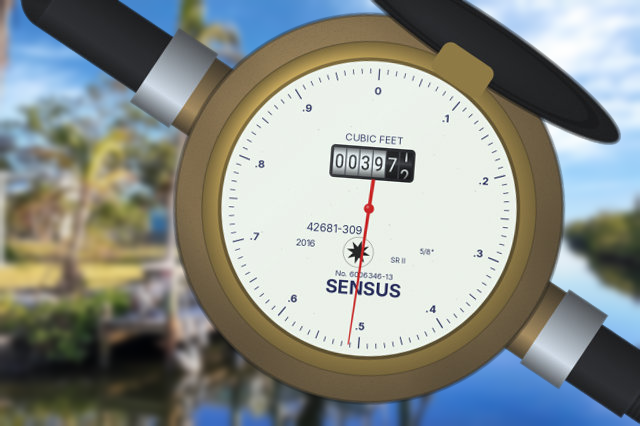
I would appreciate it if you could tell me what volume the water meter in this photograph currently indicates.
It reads 3971.51 ft³
